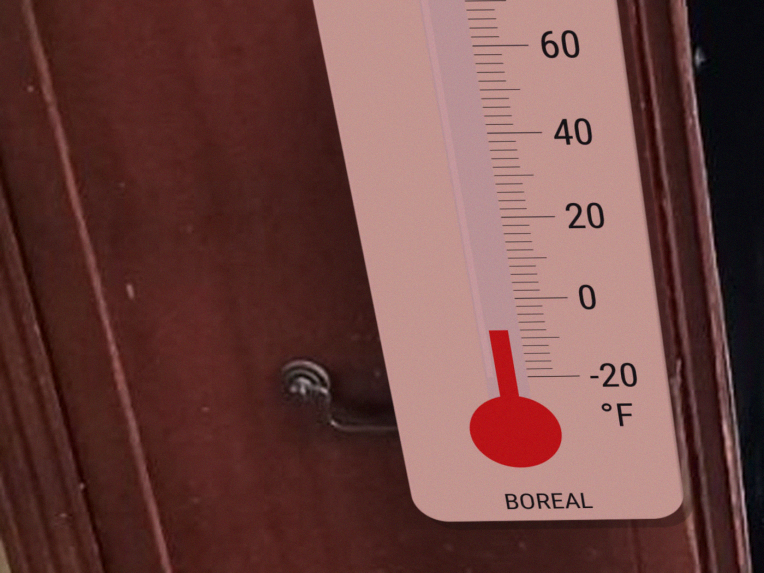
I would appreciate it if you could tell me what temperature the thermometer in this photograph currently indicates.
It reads -8 °F
